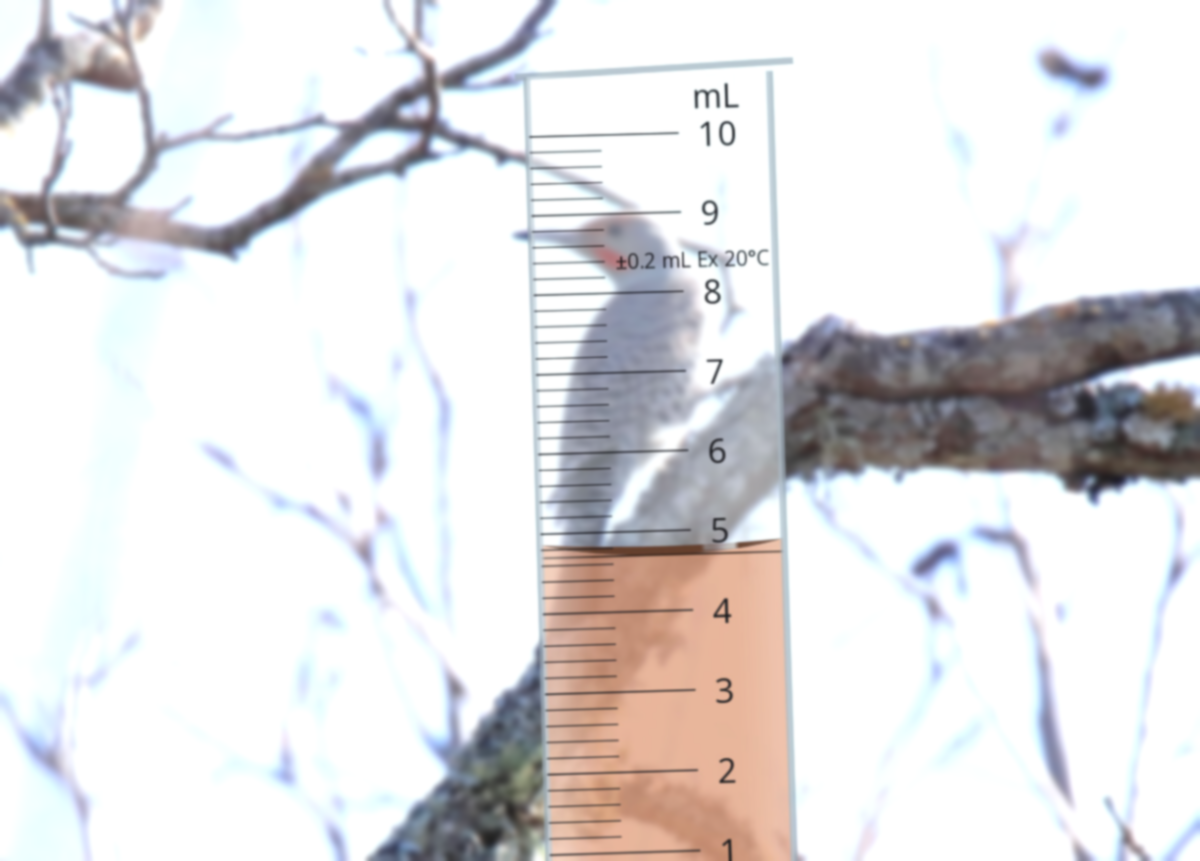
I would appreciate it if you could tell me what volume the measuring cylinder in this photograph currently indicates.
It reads 4.7 mL
